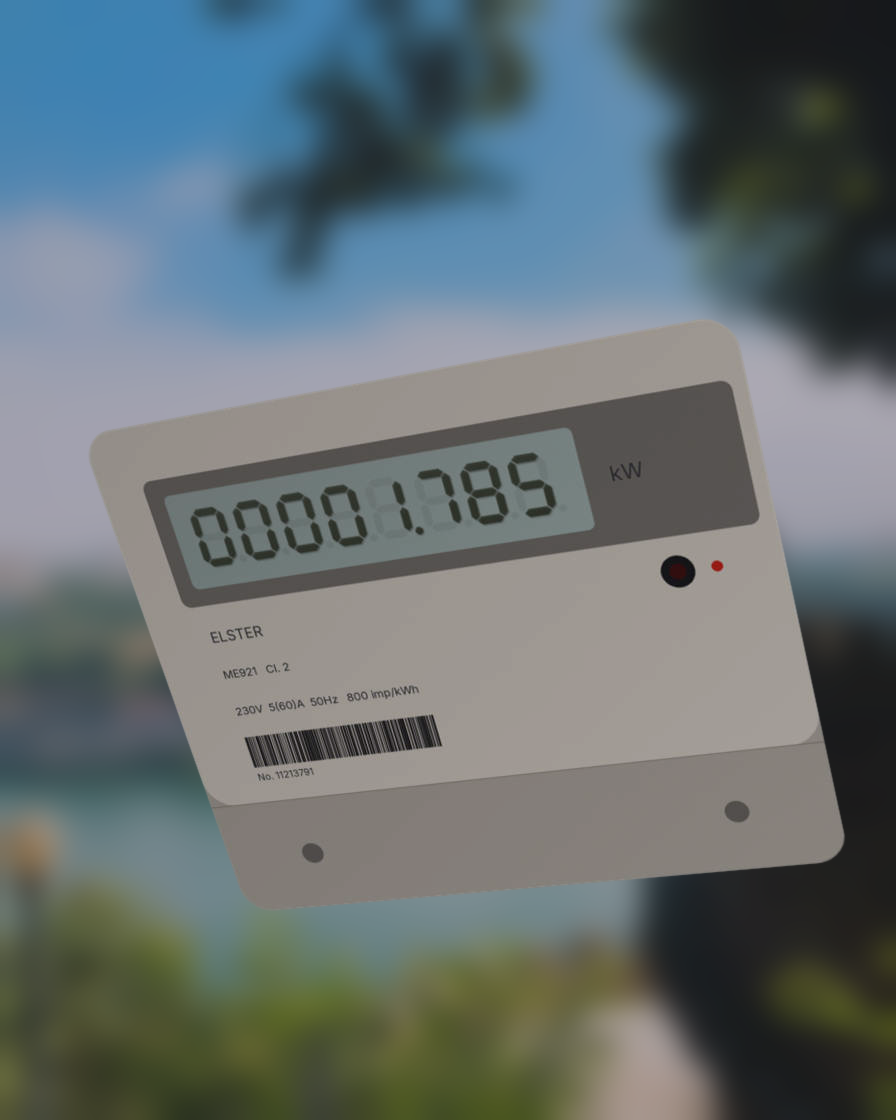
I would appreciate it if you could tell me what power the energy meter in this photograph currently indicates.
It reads 1.785 kW
